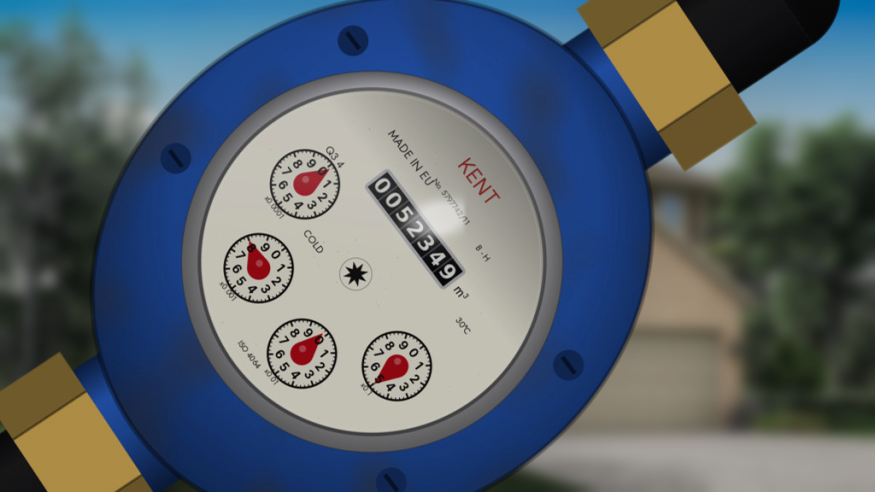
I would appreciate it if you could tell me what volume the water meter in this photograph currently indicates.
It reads 52349.4980 m³
